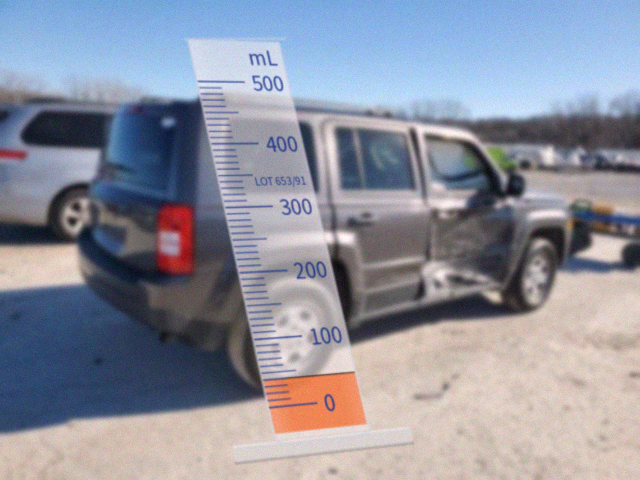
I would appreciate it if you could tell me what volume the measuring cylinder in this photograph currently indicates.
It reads 40 mL
